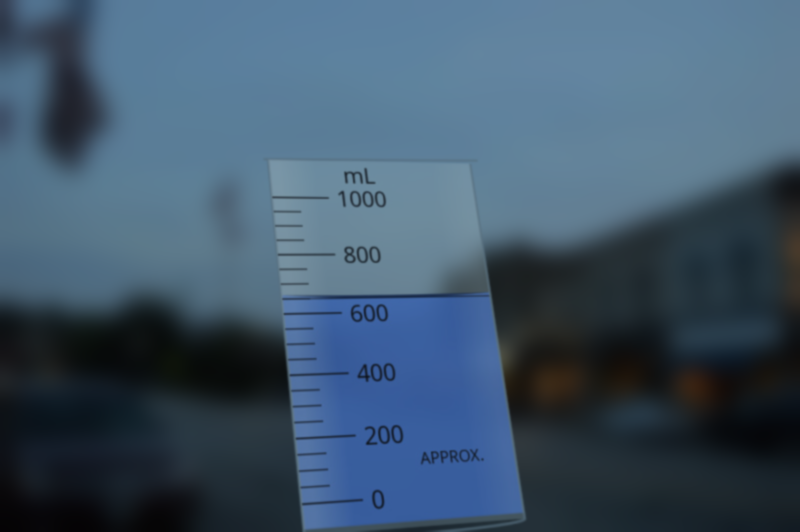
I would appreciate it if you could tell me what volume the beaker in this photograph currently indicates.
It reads 650 mL
